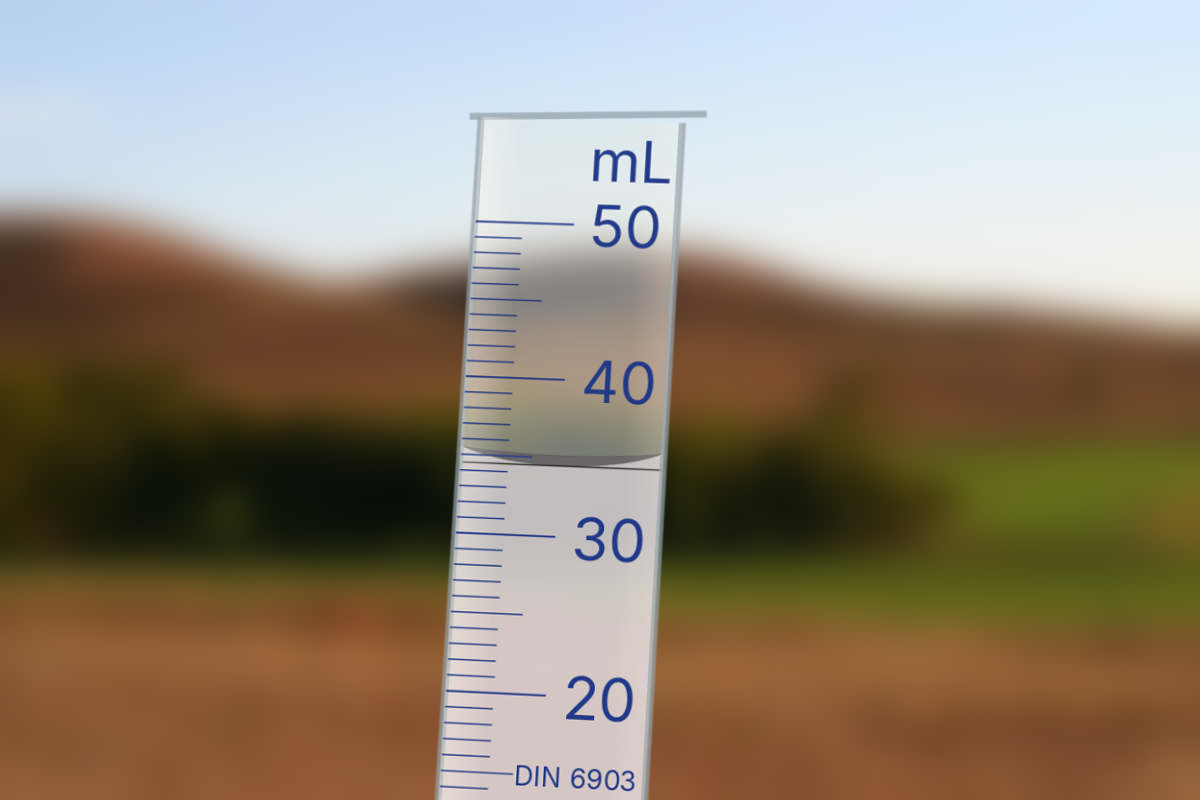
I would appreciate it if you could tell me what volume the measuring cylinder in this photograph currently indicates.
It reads 34.5 mL
